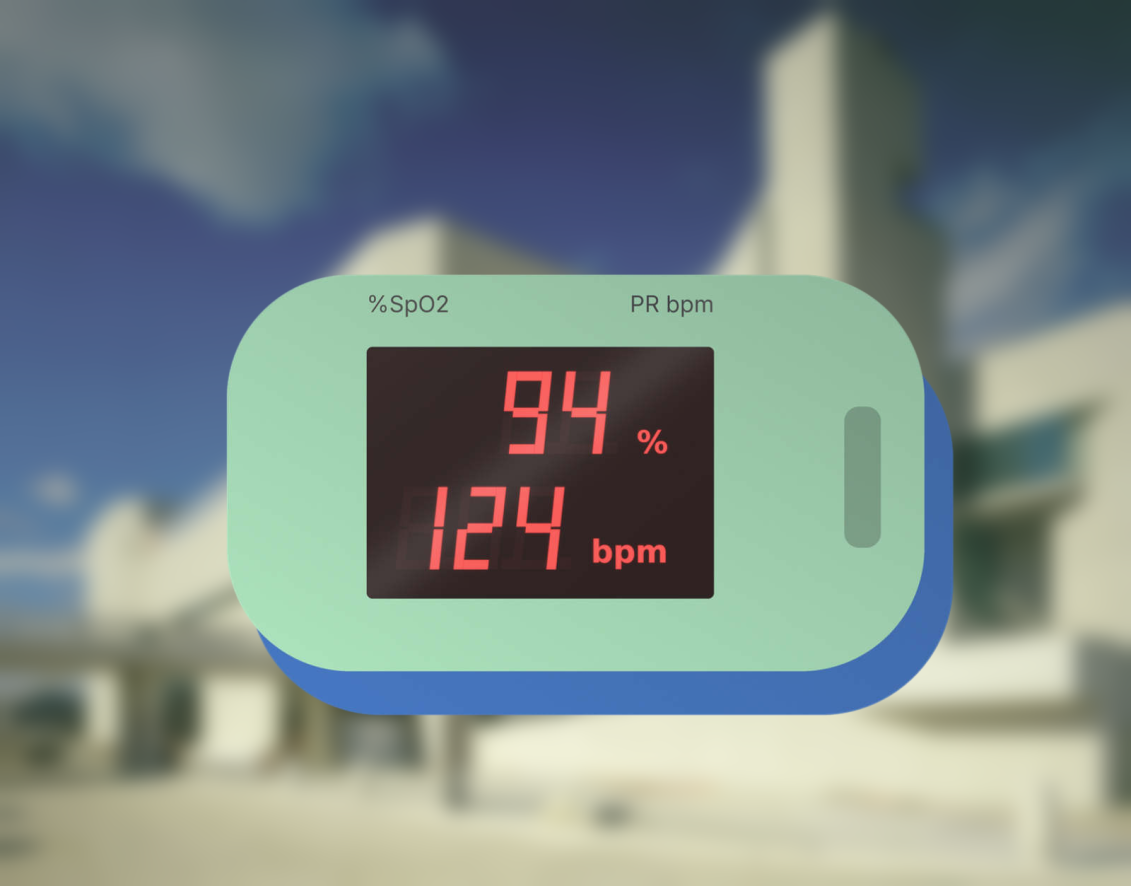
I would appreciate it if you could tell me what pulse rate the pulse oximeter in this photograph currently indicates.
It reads 124 bpm
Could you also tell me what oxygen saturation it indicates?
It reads 94 %
